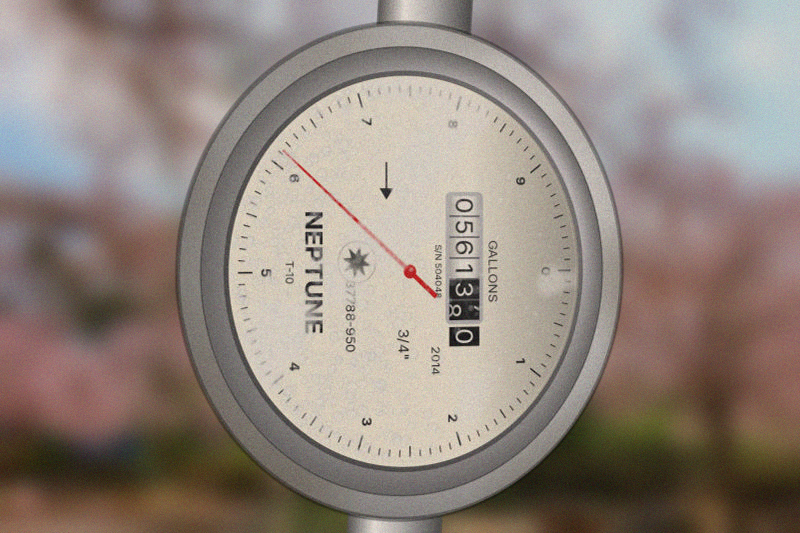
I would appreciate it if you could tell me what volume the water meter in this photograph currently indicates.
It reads 561376.1 gal
